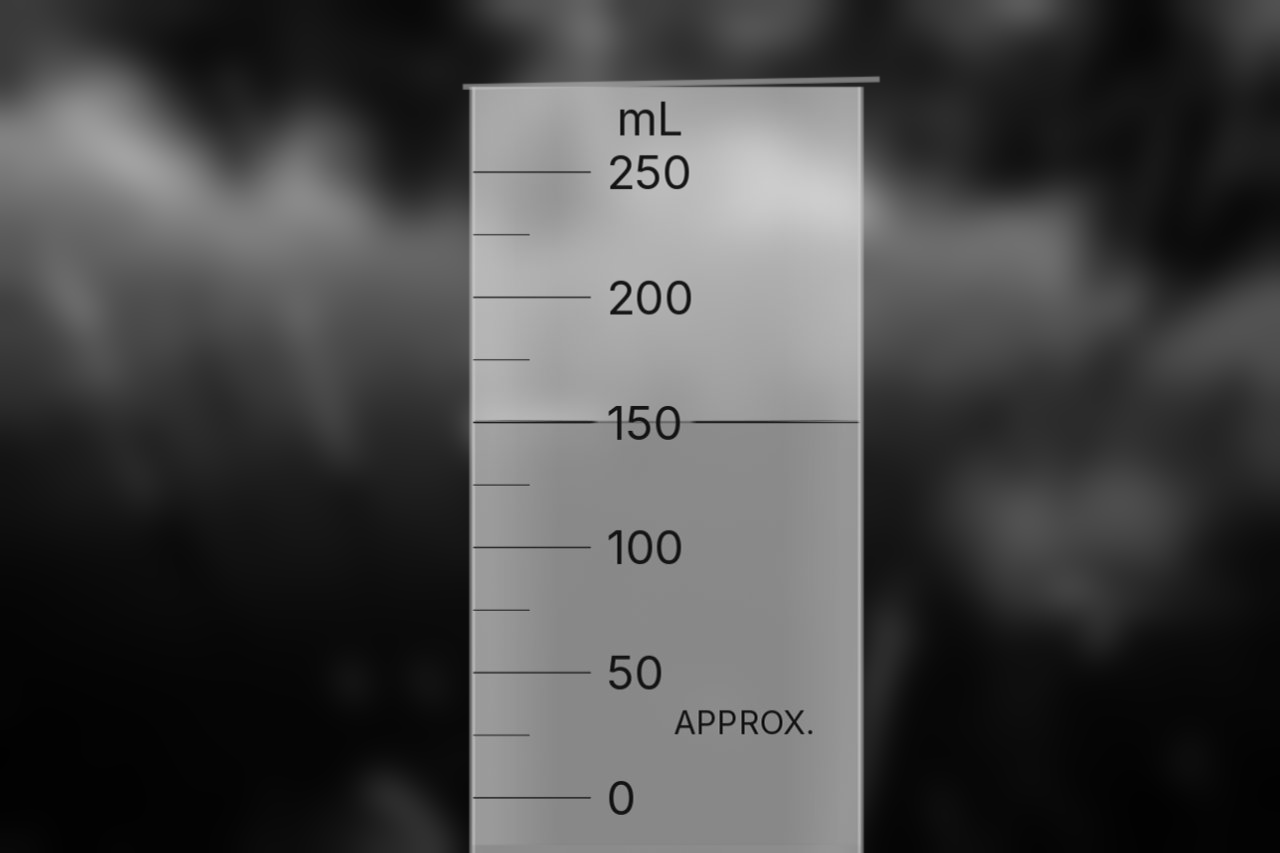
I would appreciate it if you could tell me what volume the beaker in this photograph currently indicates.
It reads 150 mL
